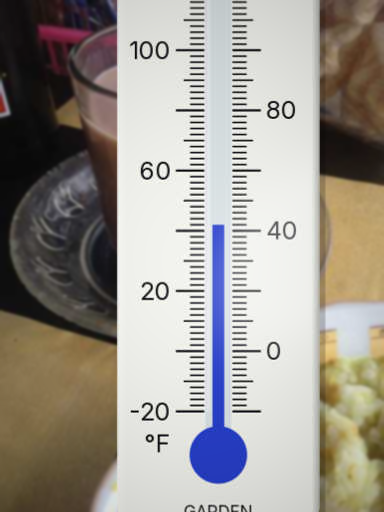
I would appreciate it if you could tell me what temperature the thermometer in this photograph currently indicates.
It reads 42 °F
